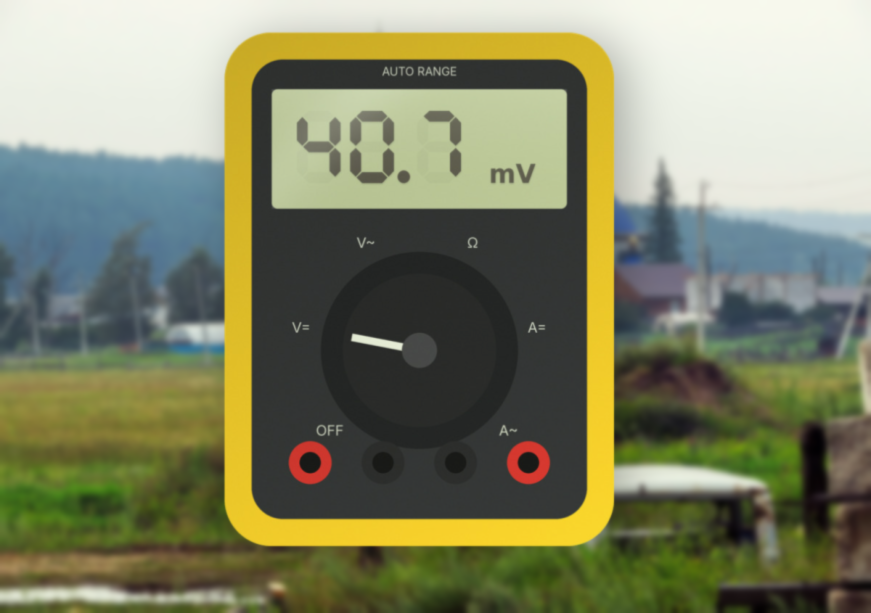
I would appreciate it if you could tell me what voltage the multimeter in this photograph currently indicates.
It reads 40.7 mV
